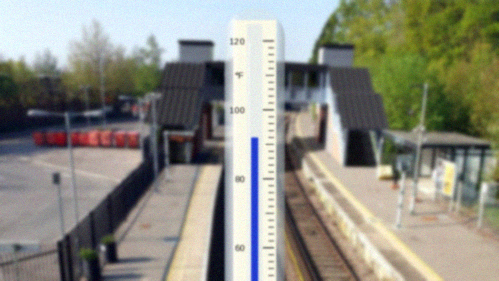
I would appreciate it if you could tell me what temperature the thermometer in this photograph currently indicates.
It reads 92 °F
